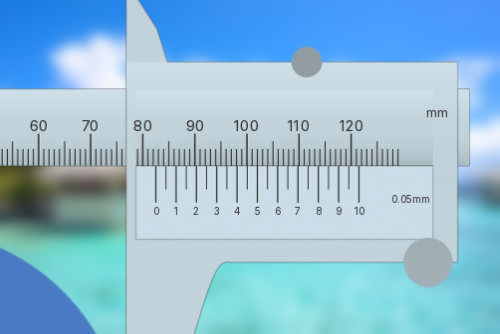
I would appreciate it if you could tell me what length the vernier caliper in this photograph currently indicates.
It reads 82.5 mm
